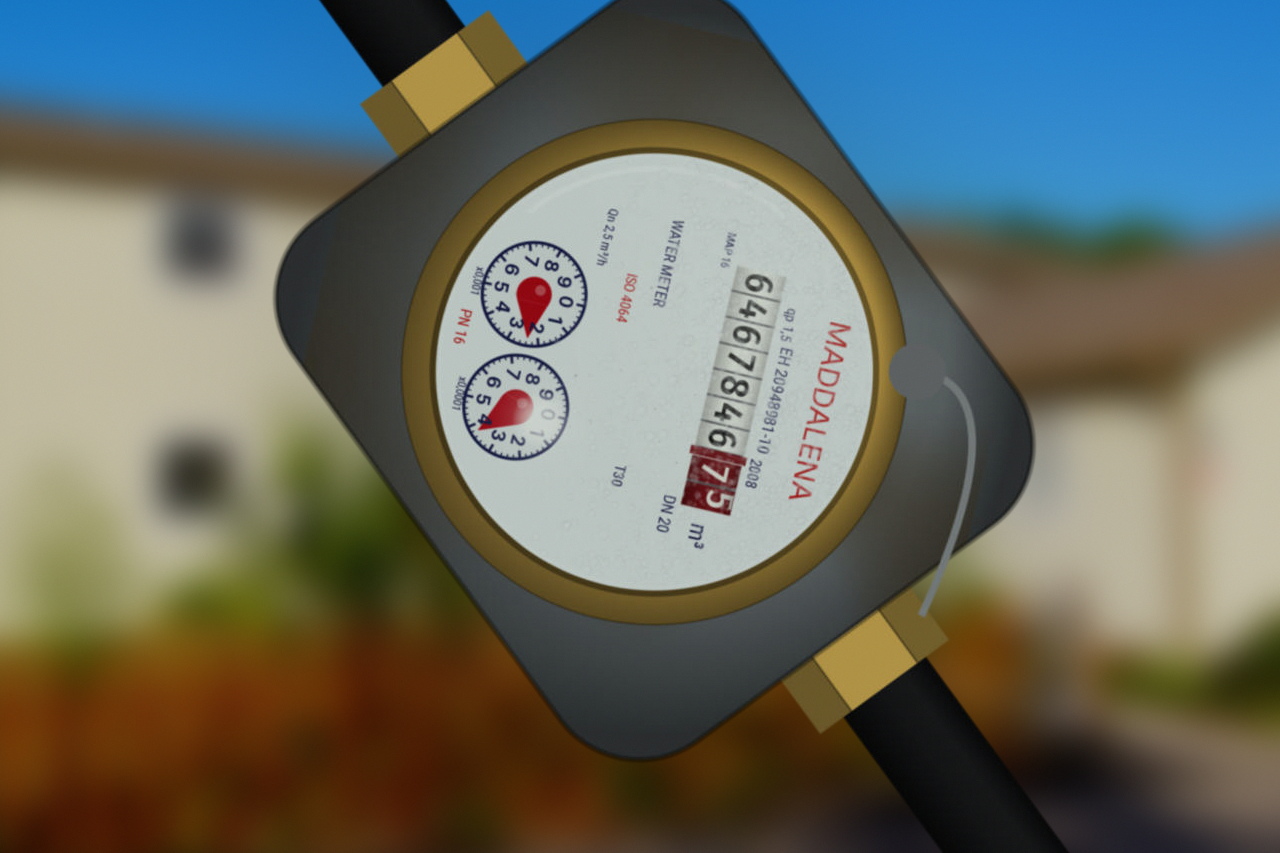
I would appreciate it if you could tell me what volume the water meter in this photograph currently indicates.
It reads 6467846.7523 m³
